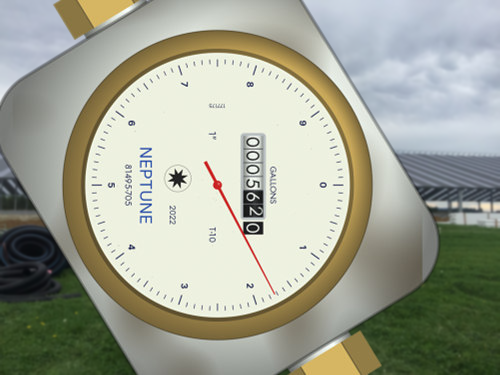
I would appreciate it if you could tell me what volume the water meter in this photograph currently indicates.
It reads 5621.7 gal
